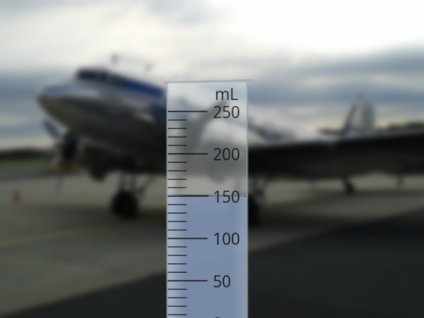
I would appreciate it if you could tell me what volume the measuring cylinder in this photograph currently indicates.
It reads 150 mL
